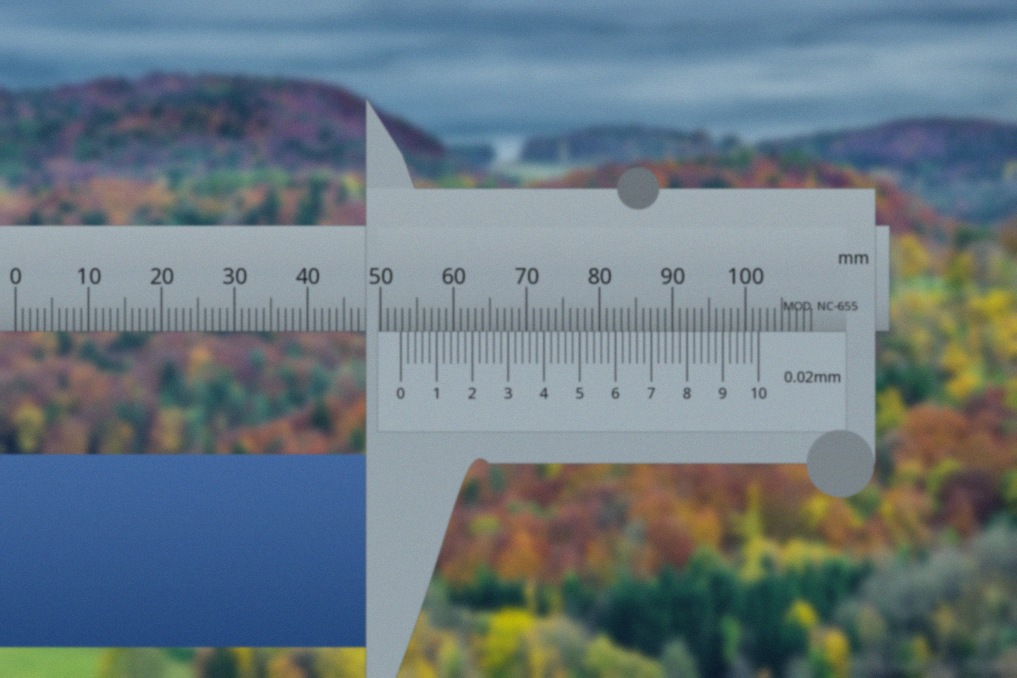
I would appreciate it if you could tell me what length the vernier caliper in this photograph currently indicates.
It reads 52.8 mm
